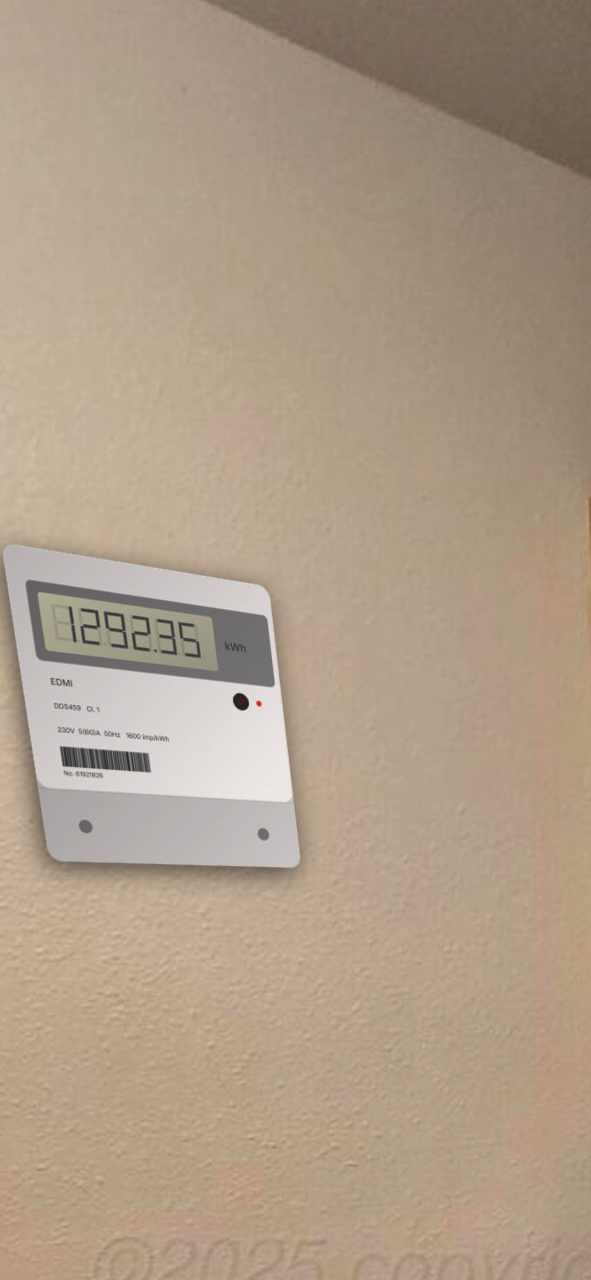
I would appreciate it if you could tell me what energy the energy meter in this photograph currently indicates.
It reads 1292.35 kWh
